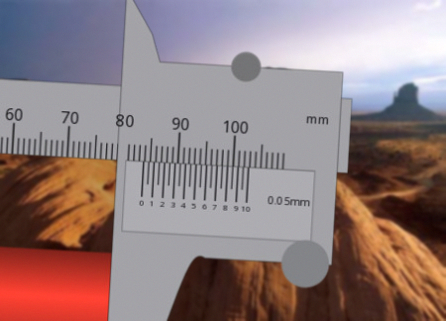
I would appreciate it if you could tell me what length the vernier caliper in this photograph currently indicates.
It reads 83.8 mm
